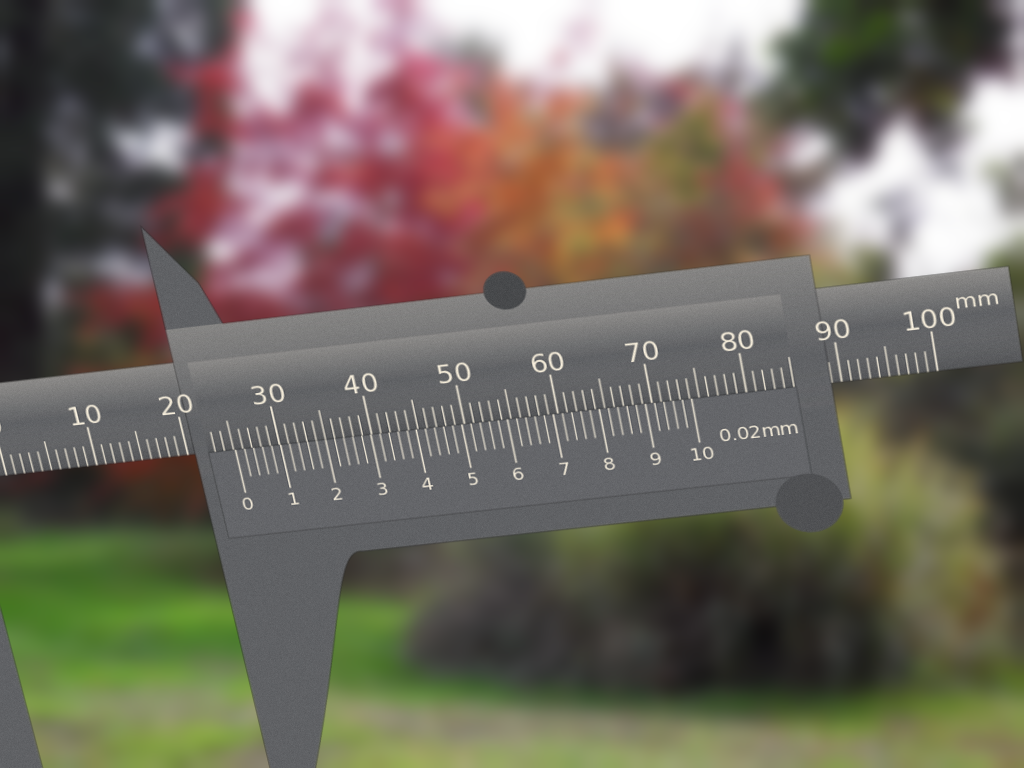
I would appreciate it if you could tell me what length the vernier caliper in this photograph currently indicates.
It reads 25.2 mm
